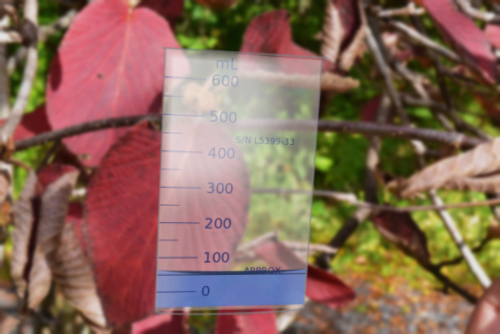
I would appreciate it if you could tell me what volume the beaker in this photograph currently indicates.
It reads 50 mL
